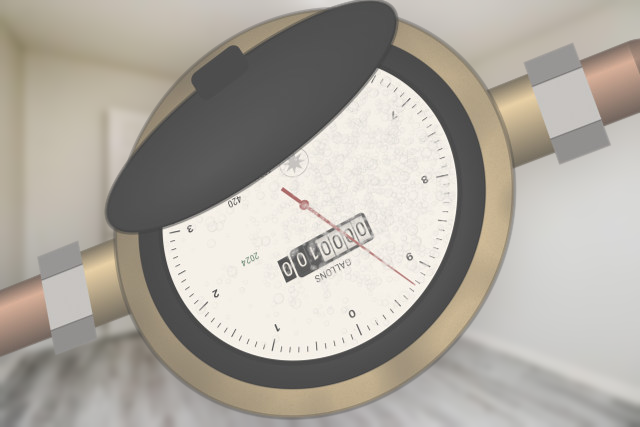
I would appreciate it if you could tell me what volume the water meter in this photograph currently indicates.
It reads 99.2 gal
